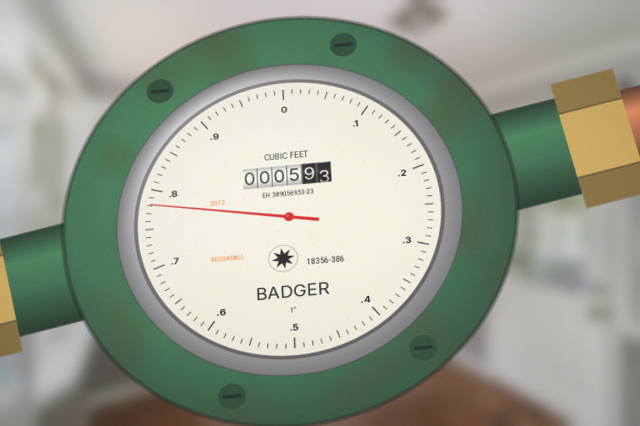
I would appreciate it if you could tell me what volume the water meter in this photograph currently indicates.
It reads 592.78 ft³
